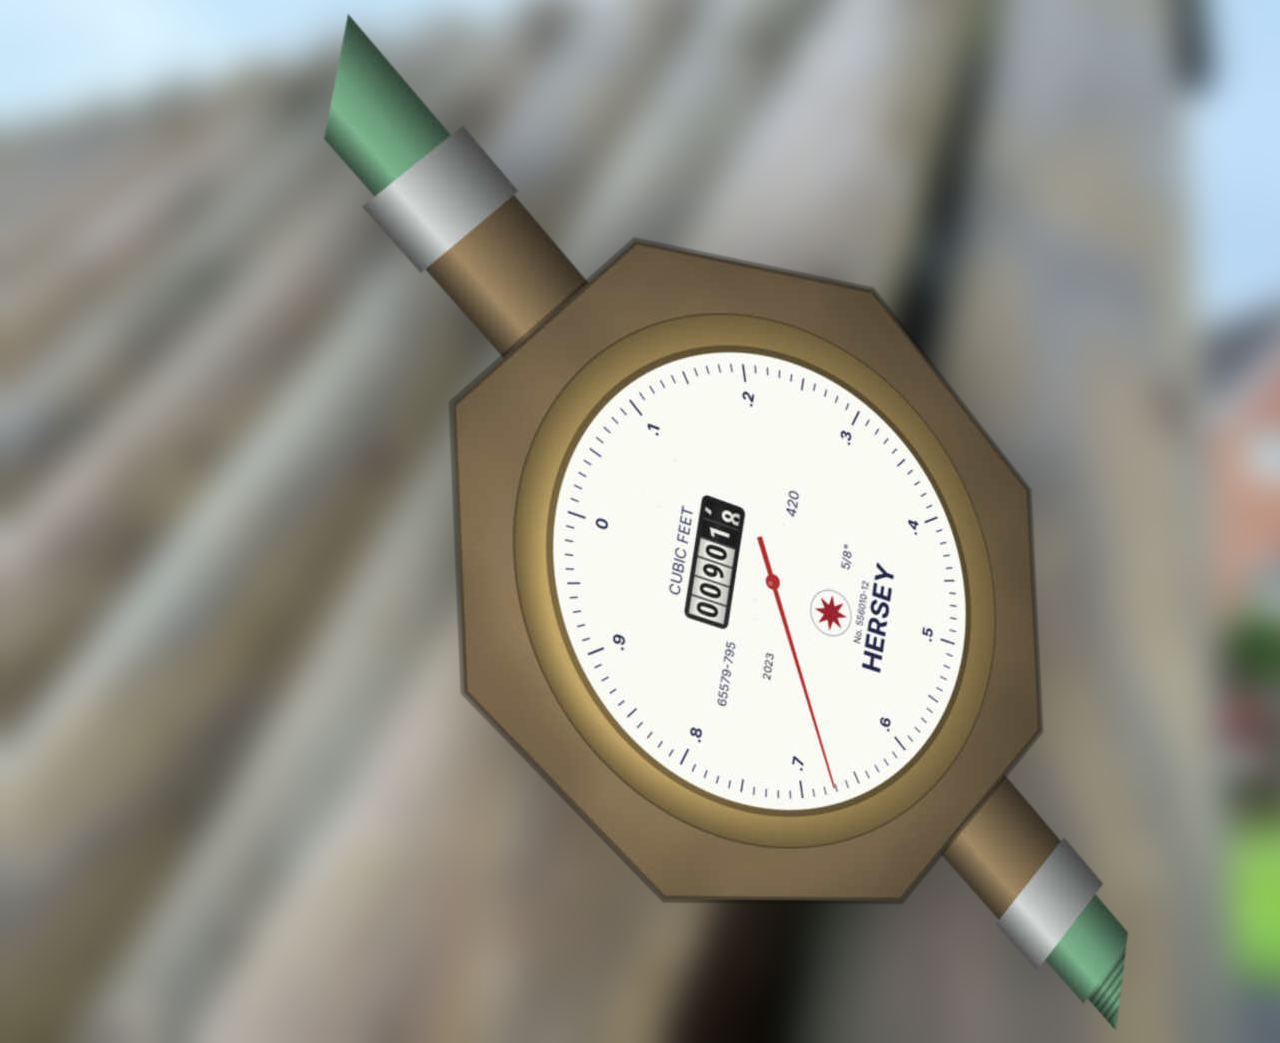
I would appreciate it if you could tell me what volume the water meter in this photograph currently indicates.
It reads 9017.67 ft³
